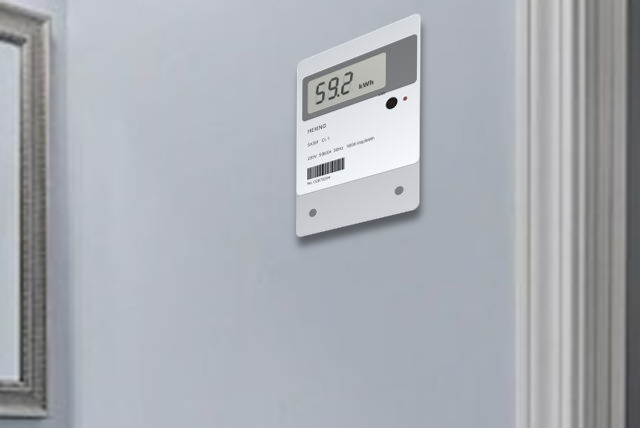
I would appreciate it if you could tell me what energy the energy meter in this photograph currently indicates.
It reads 59.2 kWh
